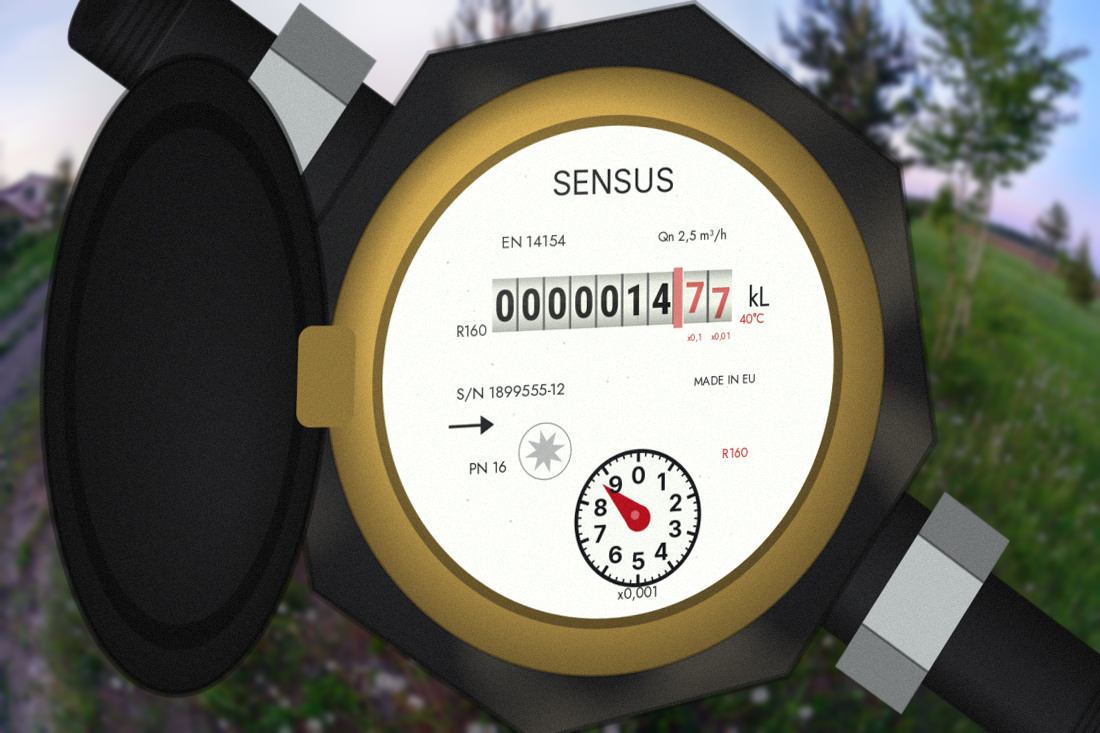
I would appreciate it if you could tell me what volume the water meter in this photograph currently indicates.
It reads 14.768 kL
